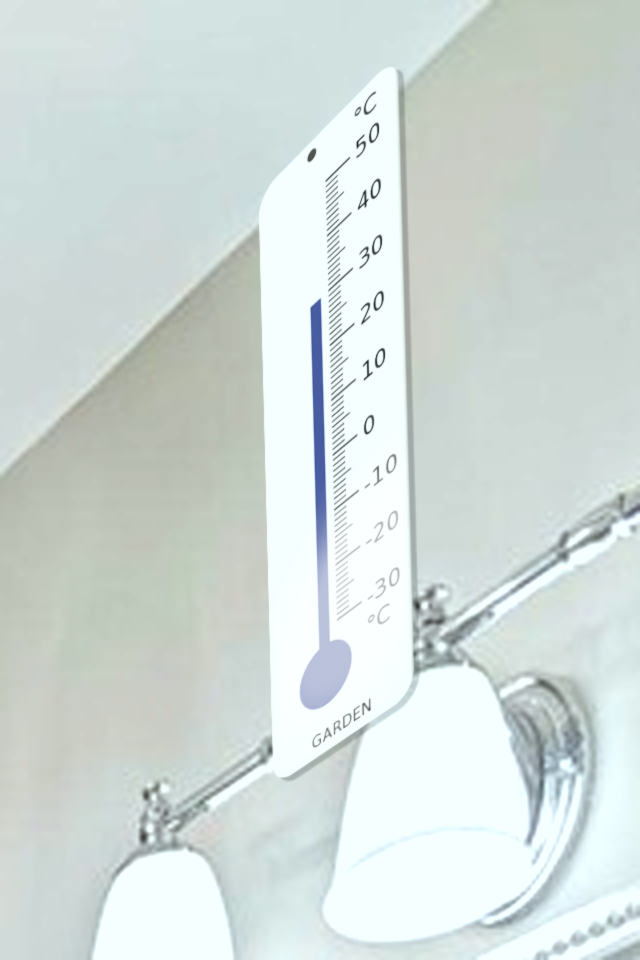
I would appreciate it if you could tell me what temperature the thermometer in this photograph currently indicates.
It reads 30 °C
